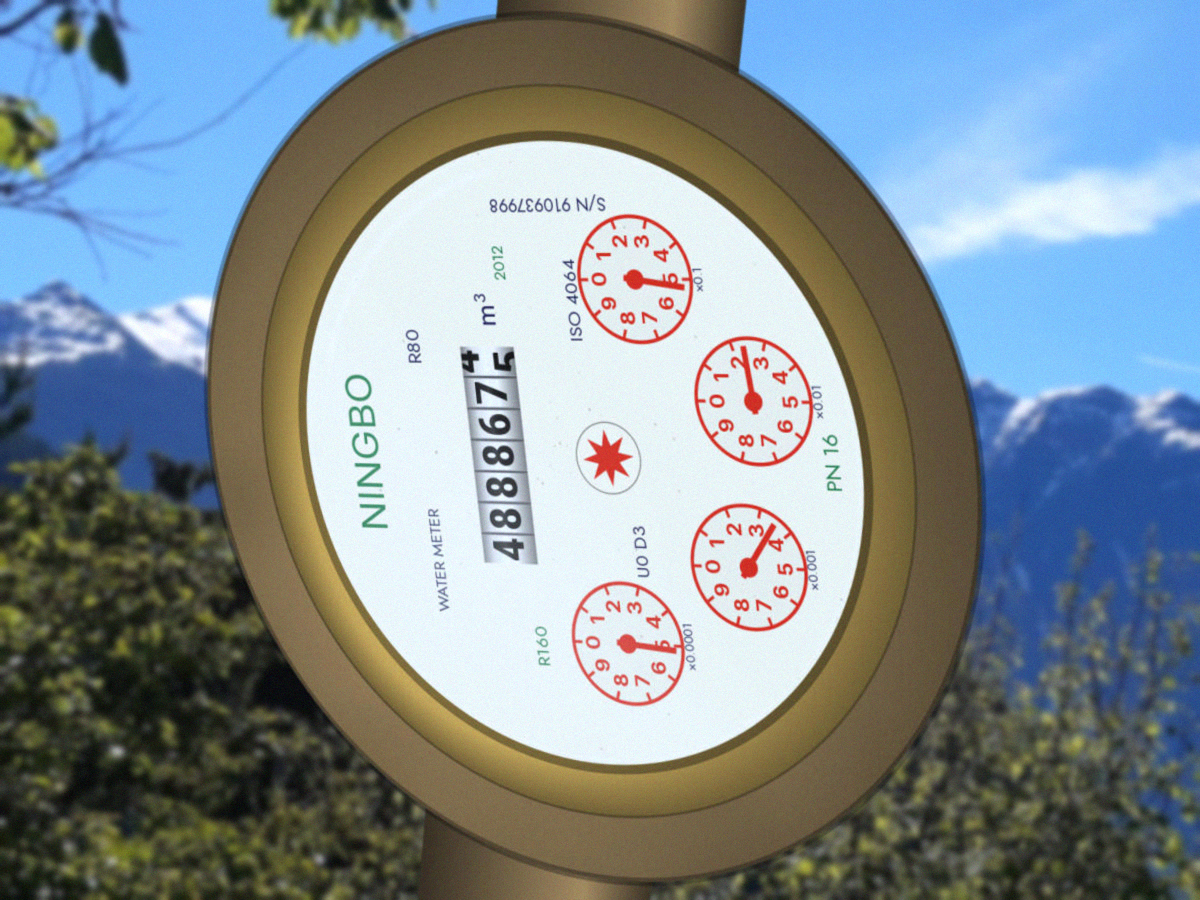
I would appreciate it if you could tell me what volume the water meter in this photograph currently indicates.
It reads 4888674.5235 m³
